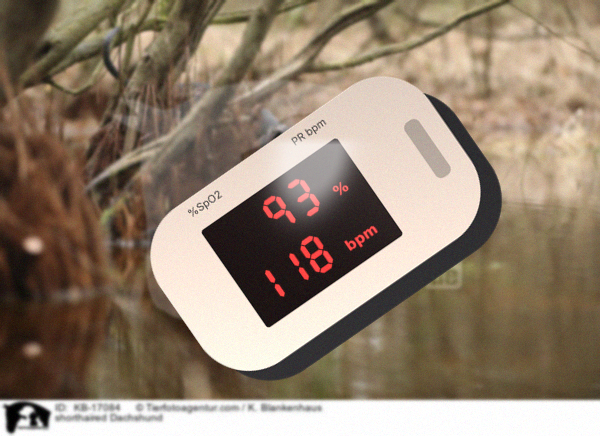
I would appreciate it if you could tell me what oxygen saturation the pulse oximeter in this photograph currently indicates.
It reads 93 %
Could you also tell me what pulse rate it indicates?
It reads 118 bpm
